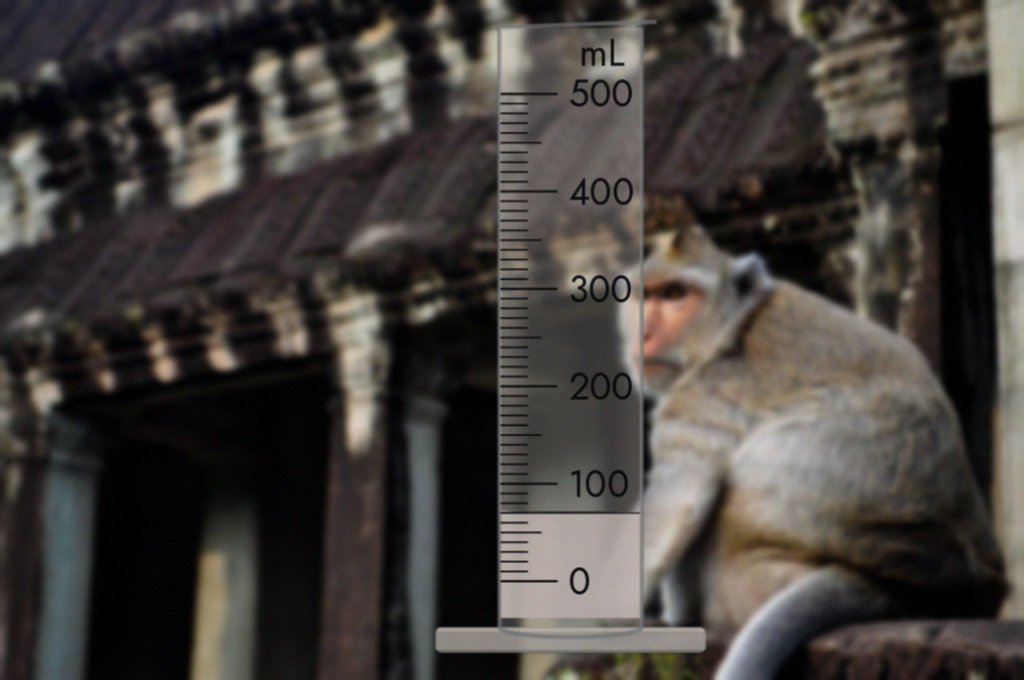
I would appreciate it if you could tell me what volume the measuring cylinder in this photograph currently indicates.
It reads 70 mL
